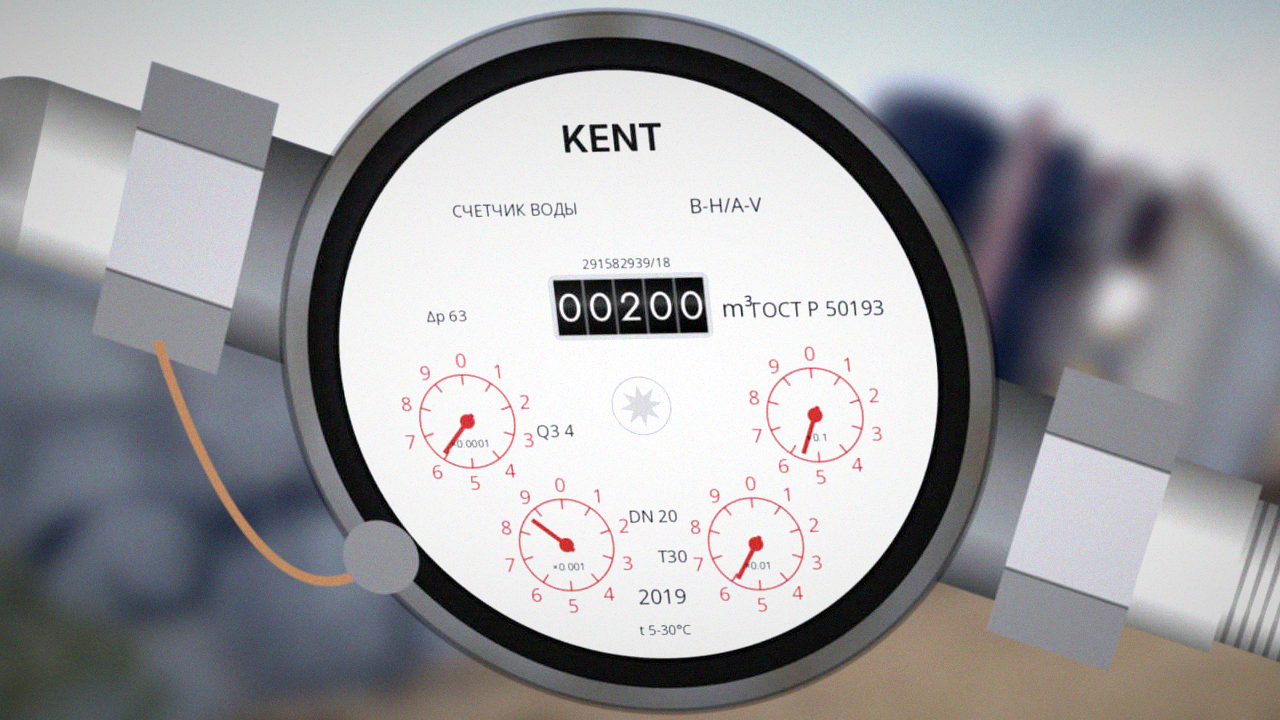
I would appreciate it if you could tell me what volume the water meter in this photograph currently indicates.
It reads 200.5586 m³
